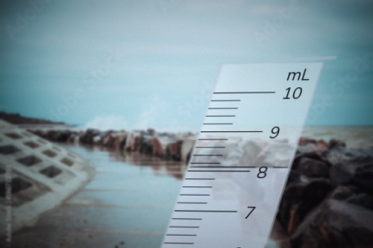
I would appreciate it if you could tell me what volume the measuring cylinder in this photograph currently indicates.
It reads 8.1 mL
